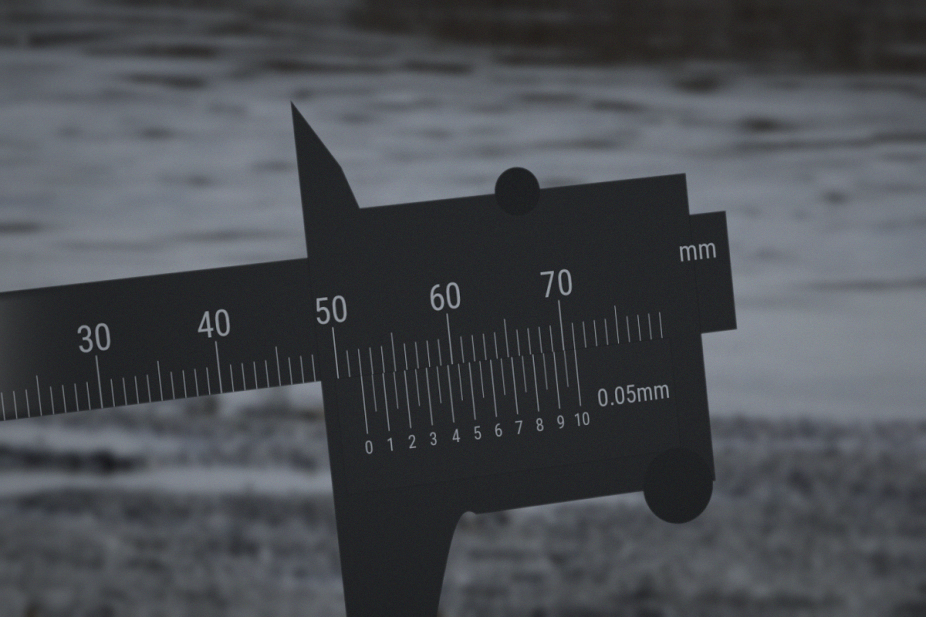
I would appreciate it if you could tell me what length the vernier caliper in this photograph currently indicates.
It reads 52.0 mm
